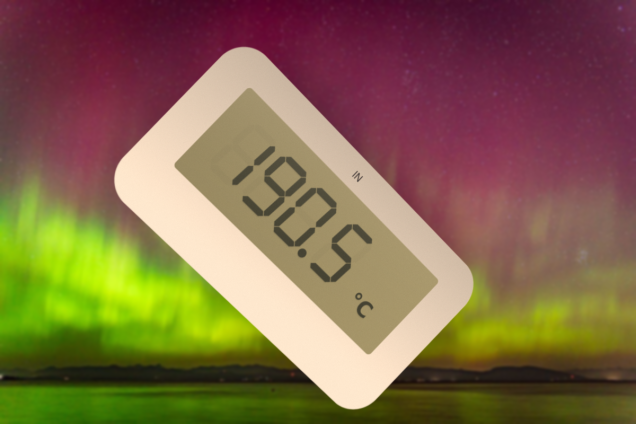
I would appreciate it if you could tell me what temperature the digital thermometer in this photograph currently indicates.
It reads 190.5 °C
